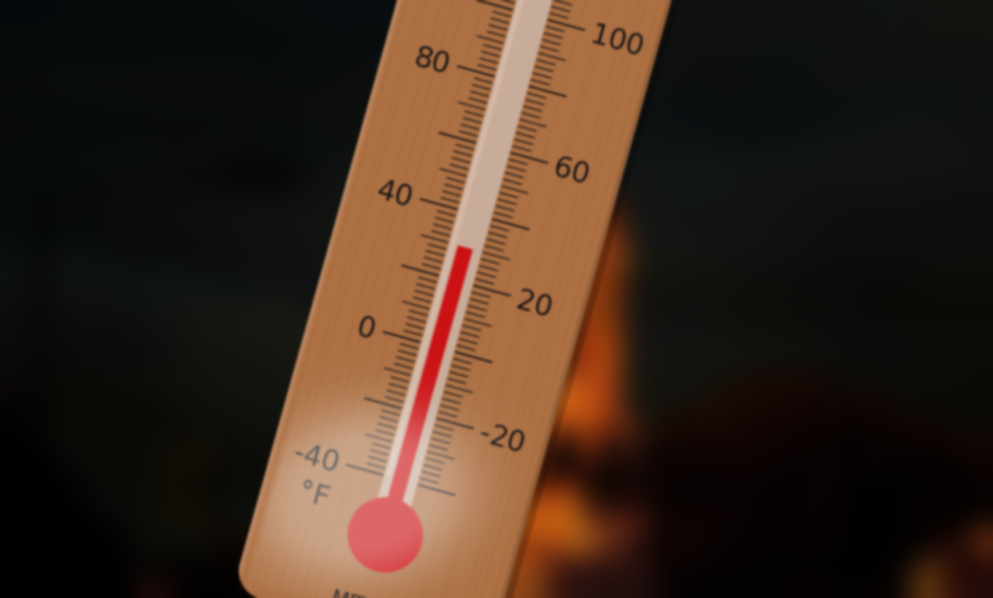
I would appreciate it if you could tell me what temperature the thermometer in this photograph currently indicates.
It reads 30 °F
